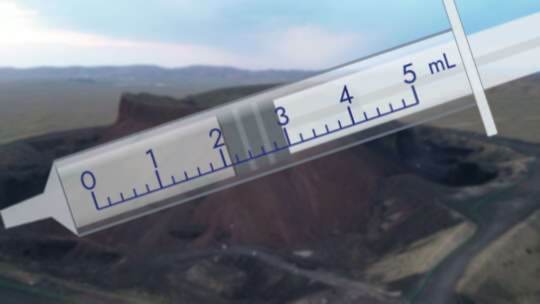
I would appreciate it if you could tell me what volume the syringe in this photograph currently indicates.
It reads 2.1 mL
